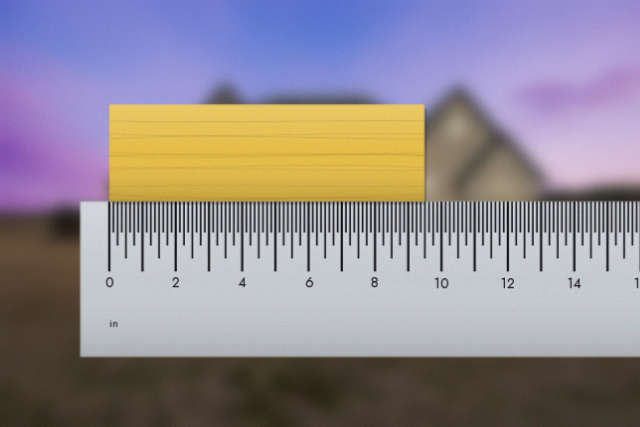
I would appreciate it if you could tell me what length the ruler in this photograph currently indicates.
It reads 9.5 in
